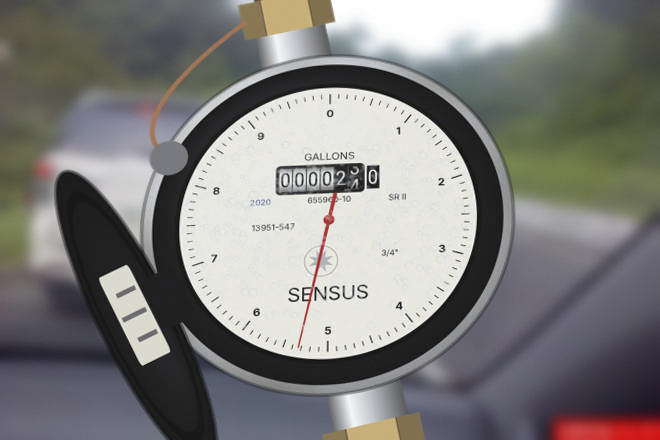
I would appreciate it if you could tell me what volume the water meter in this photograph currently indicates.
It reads 235.3 gal
